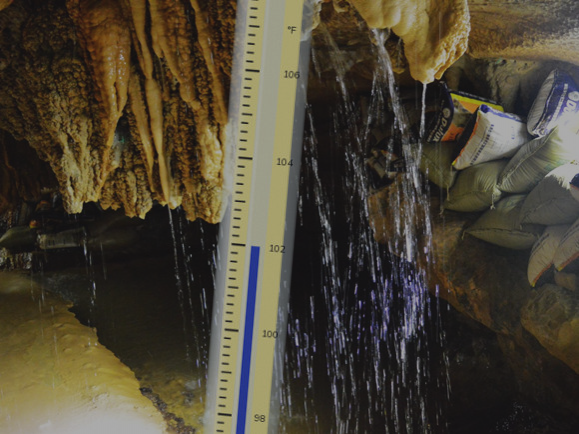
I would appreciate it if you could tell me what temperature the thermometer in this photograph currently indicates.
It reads 102 °F
